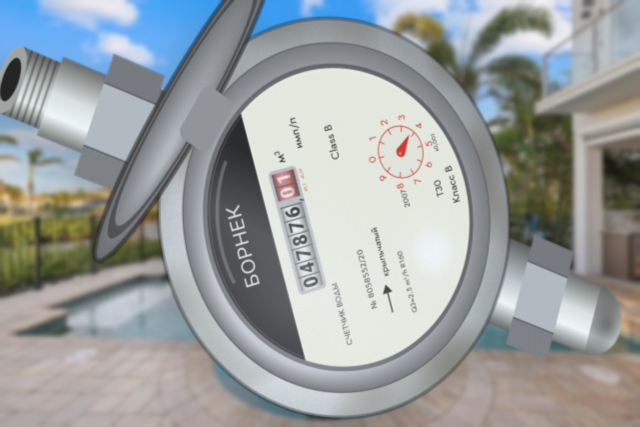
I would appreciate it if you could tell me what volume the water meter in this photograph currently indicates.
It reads 47876.013 m³
